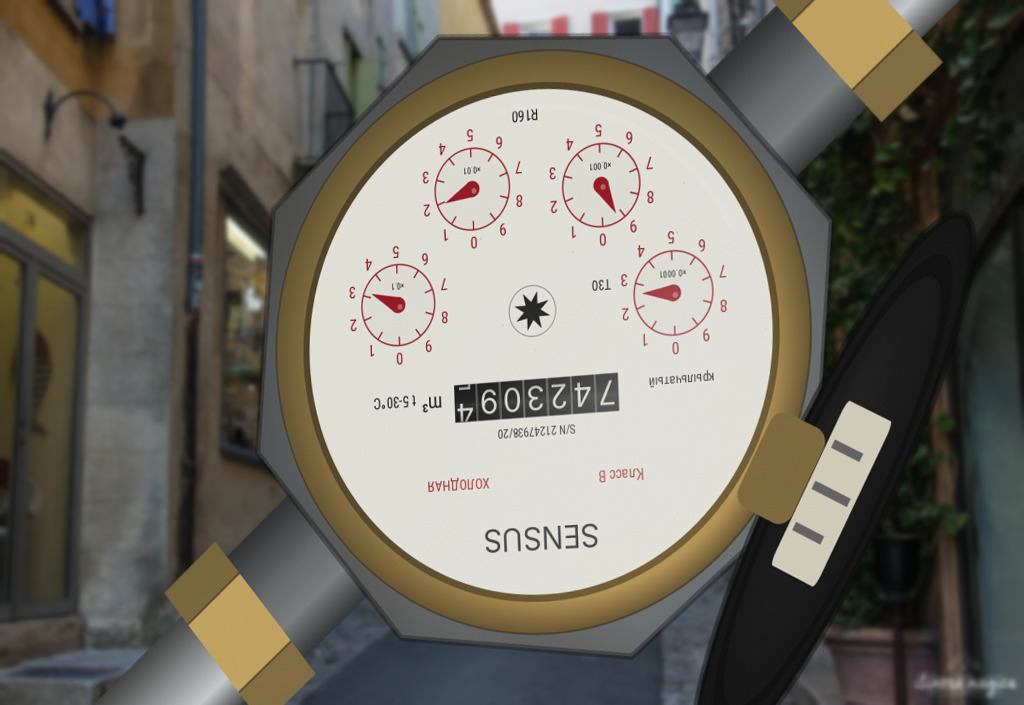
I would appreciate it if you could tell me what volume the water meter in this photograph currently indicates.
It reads 7423094.3192 m³
